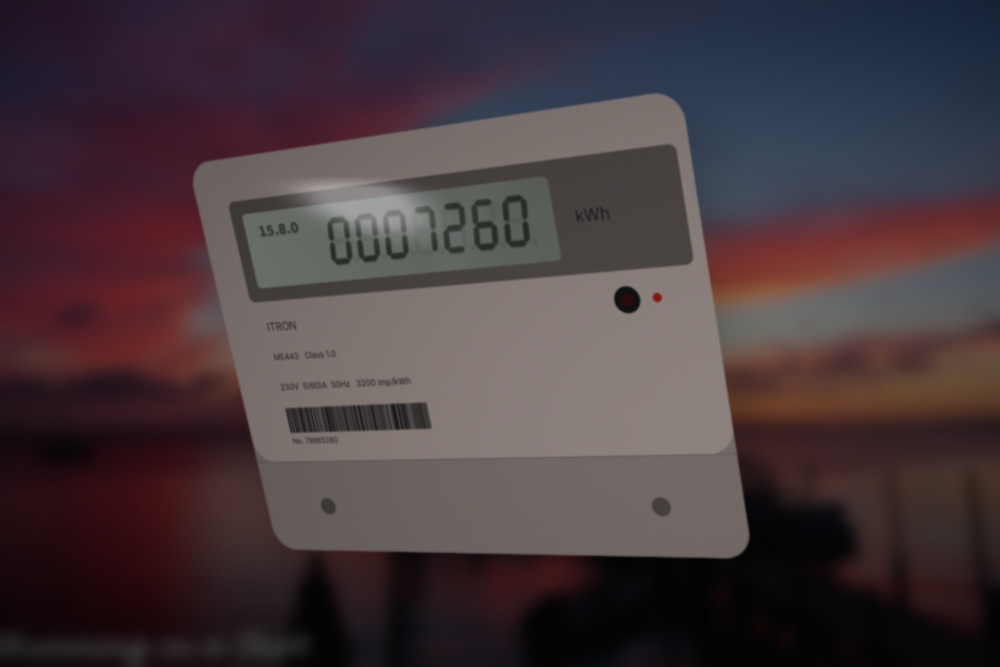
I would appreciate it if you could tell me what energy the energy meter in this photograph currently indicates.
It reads 7260 kWh
